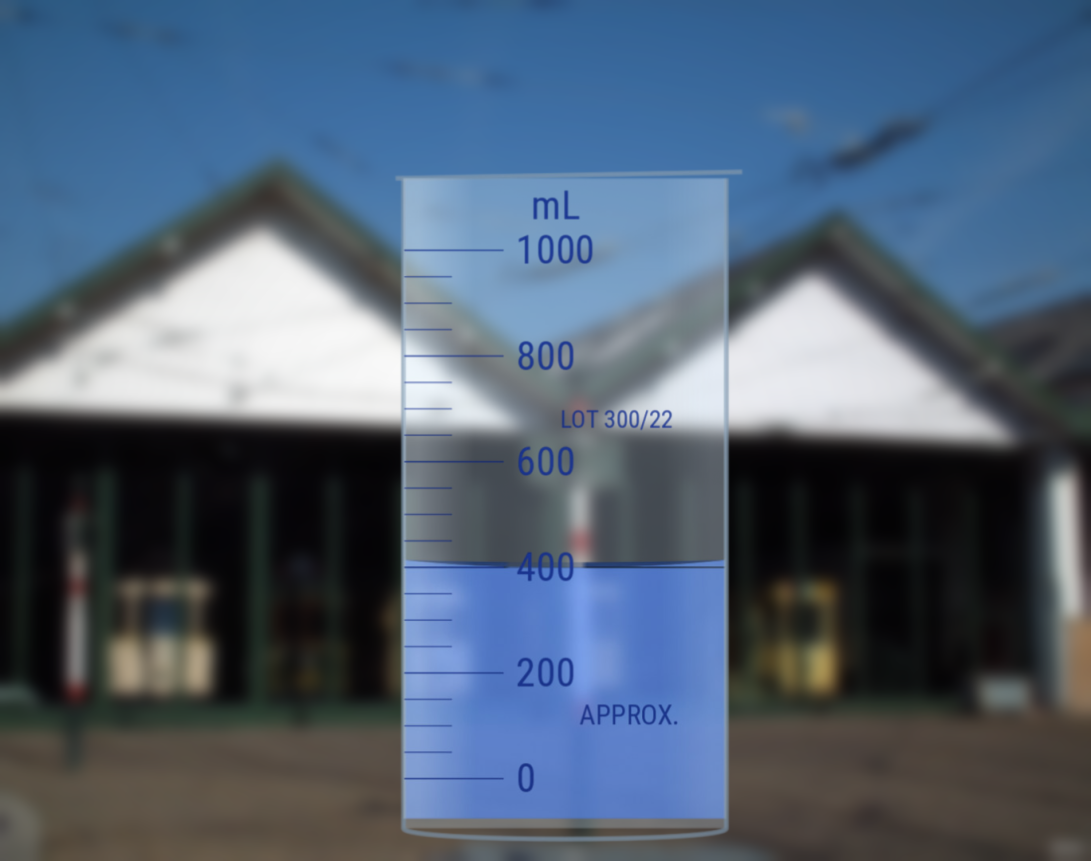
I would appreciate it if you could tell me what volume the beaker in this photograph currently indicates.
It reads 400 mL
